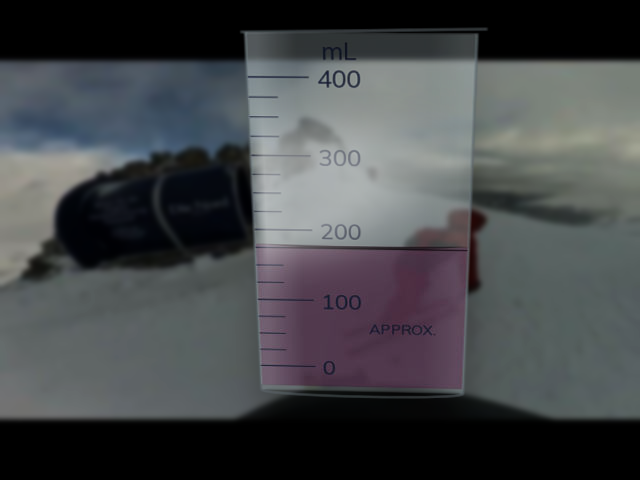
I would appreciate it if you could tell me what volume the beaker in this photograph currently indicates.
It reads 175 mL
